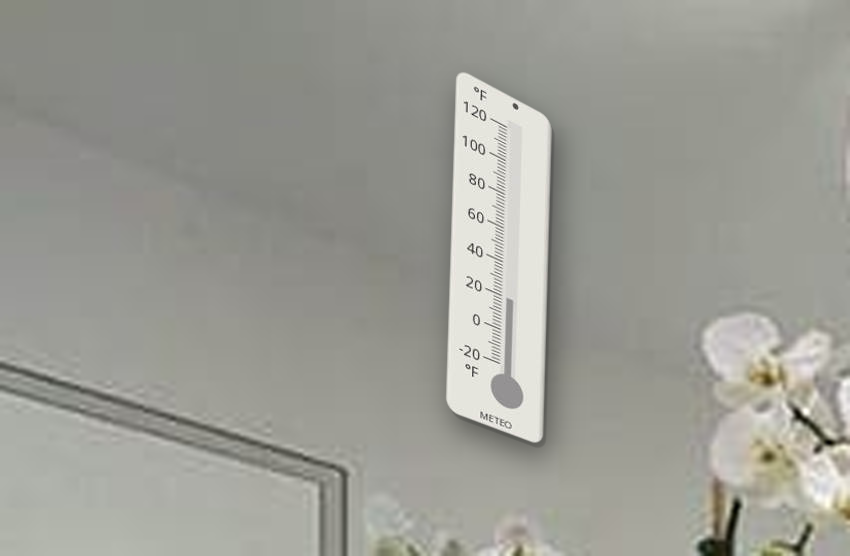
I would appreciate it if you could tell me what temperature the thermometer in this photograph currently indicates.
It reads 20 °F
